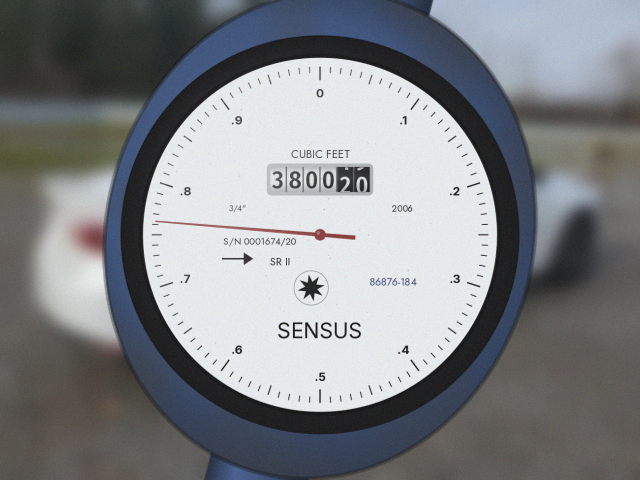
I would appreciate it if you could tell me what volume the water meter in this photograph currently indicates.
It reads 380019.76 ft³
